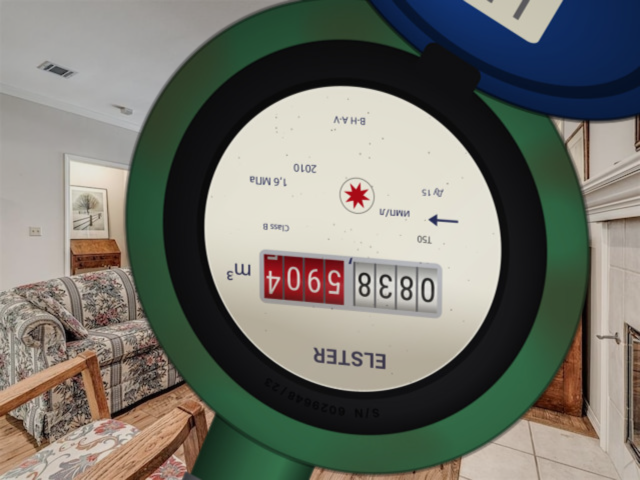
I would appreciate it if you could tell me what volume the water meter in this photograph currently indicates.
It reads 838.5904 m³
